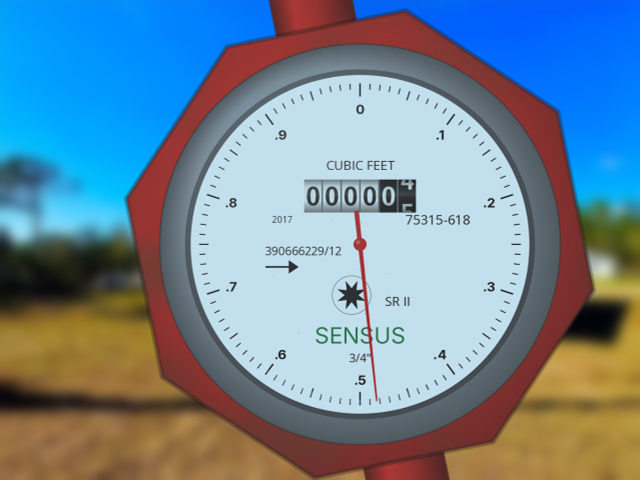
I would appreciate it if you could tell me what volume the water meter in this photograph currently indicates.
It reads 4.48 ft³
